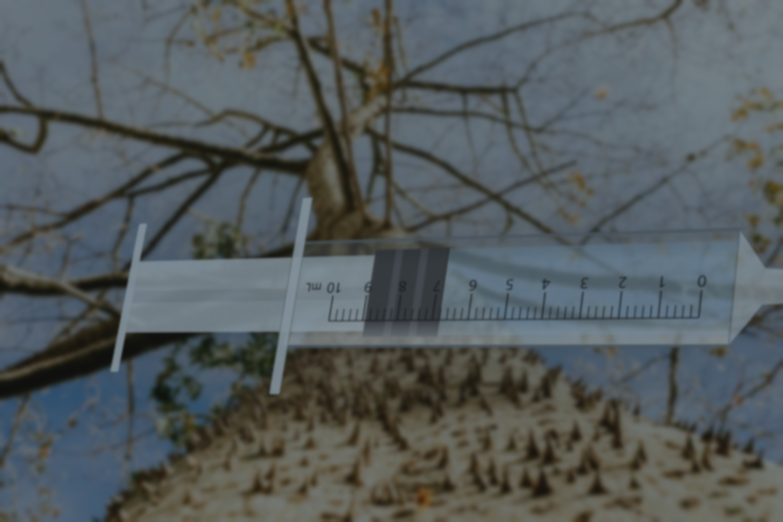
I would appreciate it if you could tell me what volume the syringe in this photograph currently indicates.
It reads 6.8 mL
